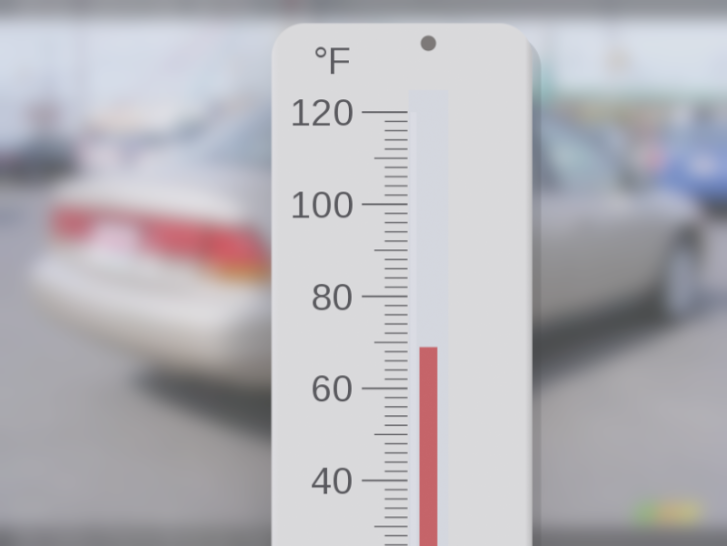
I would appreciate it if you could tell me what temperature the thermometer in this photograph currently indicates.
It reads 69 °F
